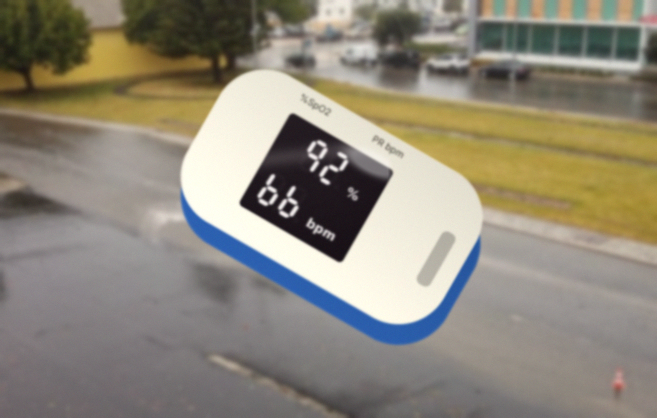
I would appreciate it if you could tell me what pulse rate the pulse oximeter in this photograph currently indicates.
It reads 66 bpm
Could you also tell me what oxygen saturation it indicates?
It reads 92 %
